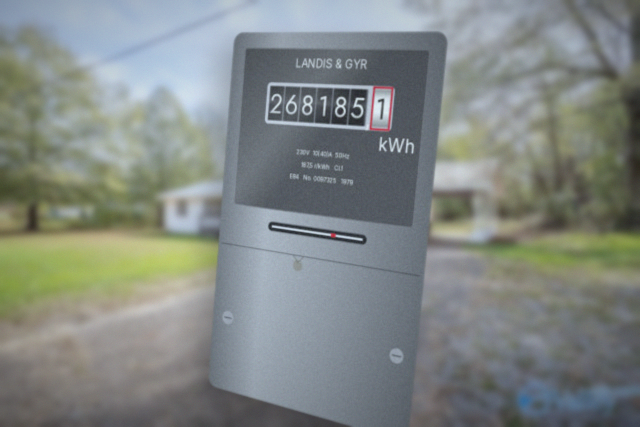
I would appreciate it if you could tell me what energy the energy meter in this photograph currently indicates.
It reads 268185.1 kWh
